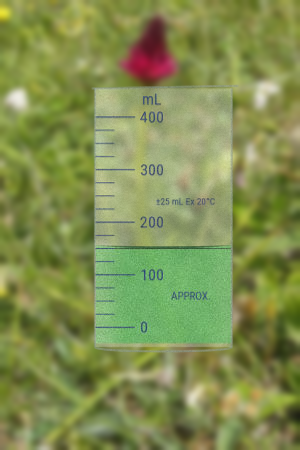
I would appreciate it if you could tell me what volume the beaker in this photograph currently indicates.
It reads 150 mL
